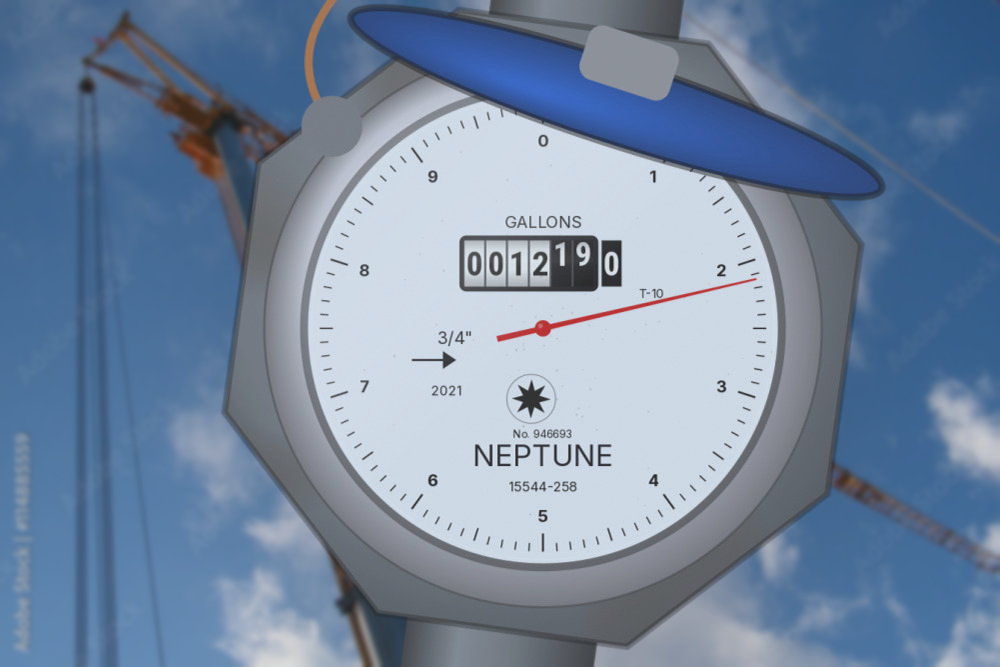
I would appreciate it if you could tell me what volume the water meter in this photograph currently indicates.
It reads 12192.1 gal
